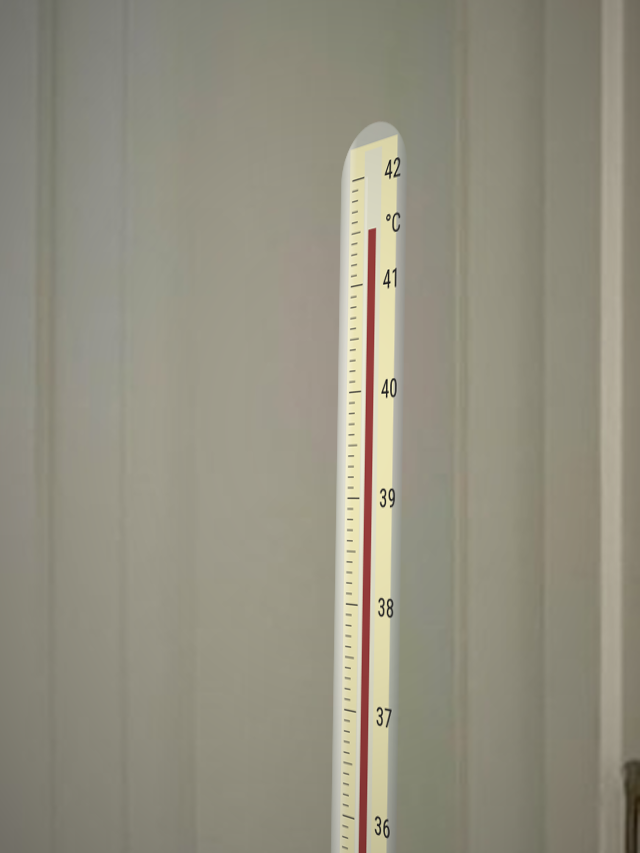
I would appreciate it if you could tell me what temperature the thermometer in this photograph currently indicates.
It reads 41.5 °C
